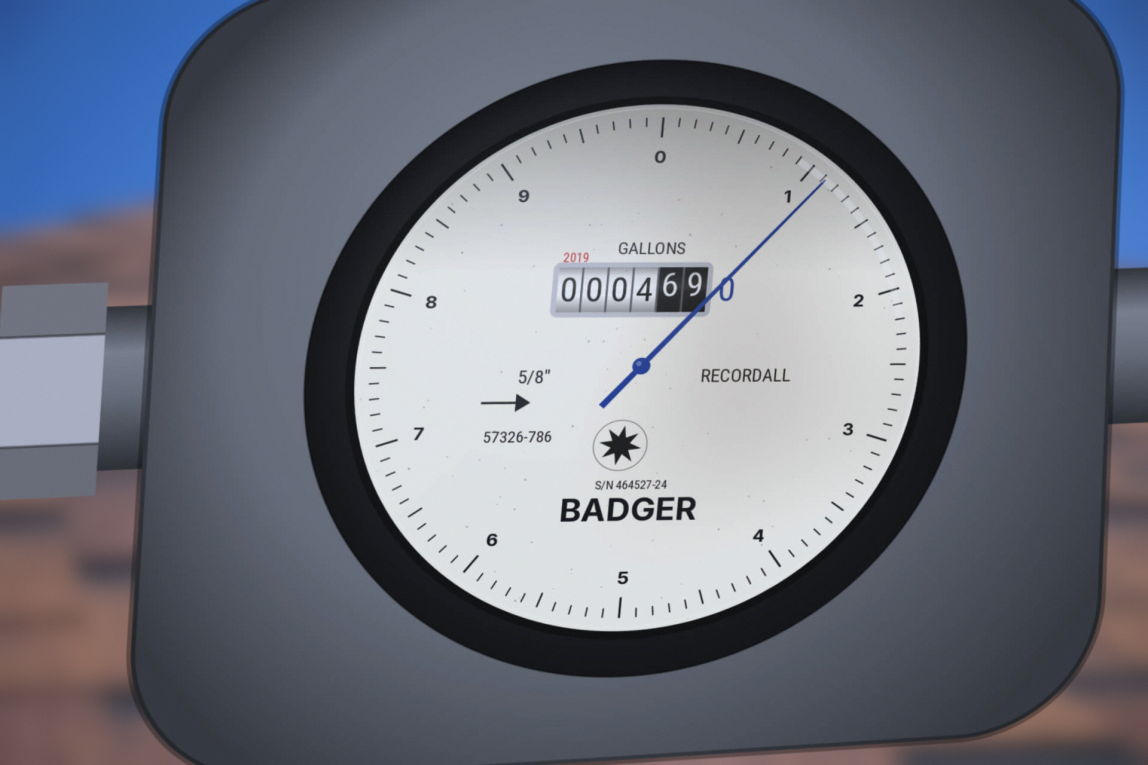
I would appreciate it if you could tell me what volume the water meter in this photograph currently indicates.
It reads 4691.1 gal
